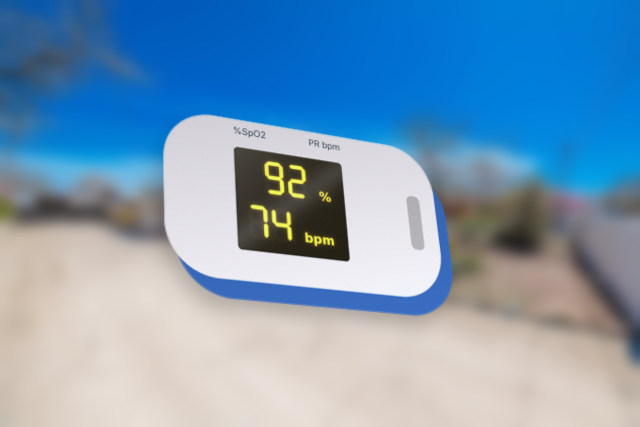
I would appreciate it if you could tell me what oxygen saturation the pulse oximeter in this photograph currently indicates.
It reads 92 %
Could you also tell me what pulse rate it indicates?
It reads 74 bpm
